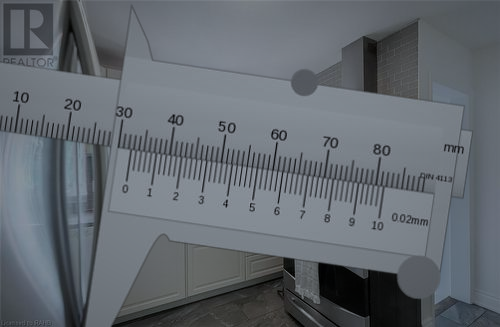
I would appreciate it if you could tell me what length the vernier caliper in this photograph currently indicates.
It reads 32.5 mm
